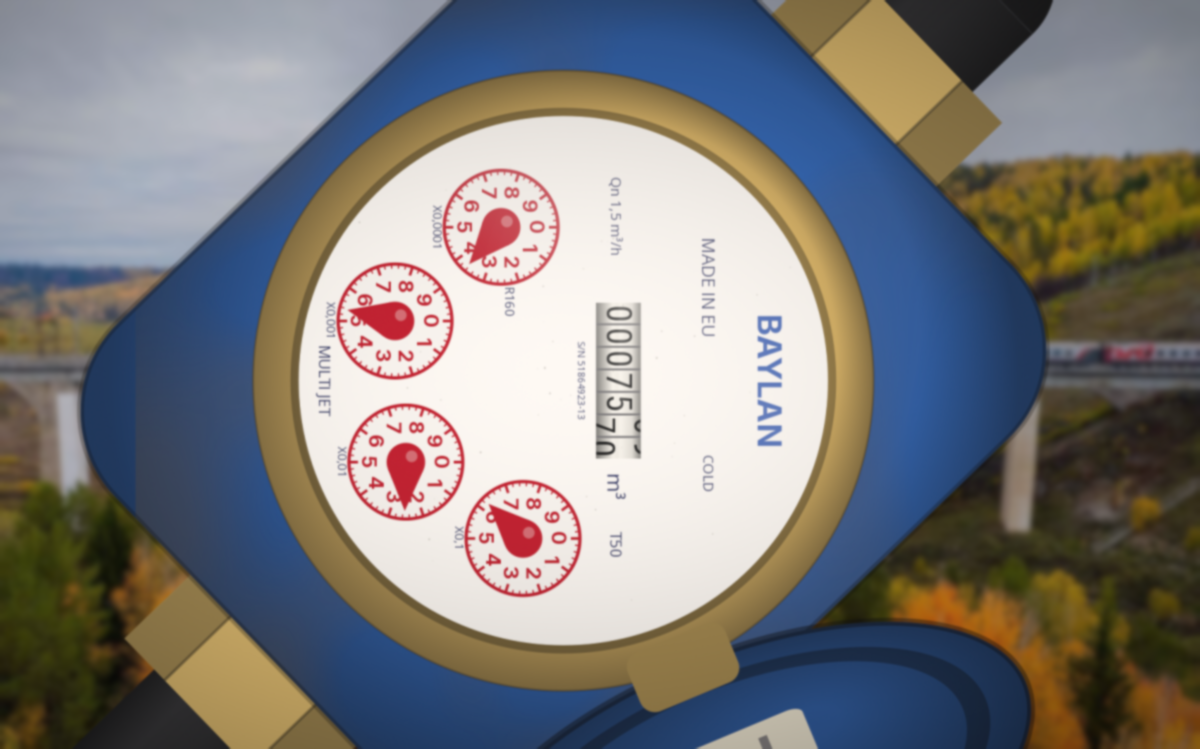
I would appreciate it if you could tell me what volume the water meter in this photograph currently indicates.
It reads 7569.6253 m³
